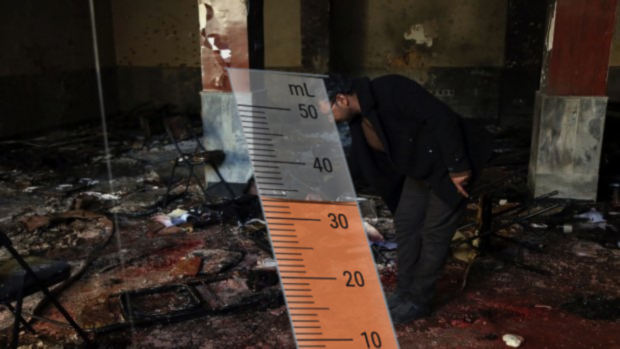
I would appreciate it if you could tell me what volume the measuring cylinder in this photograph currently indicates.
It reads 33 mL
